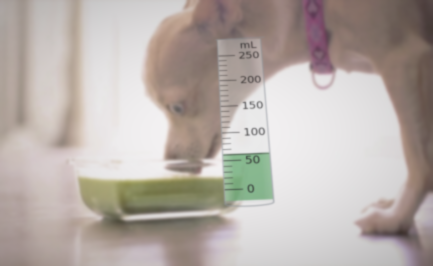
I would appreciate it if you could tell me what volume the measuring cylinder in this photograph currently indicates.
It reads 60 mL
